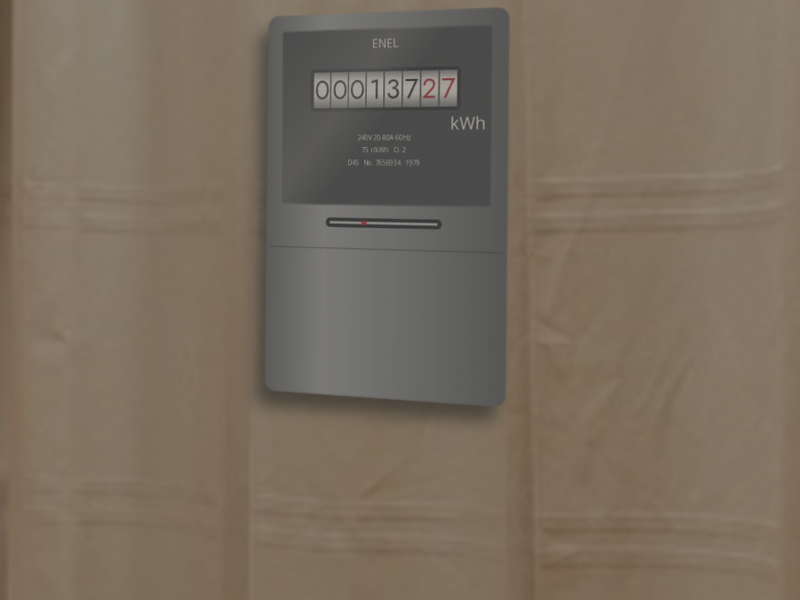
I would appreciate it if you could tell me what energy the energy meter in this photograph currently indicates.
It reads 137.27 kWh
